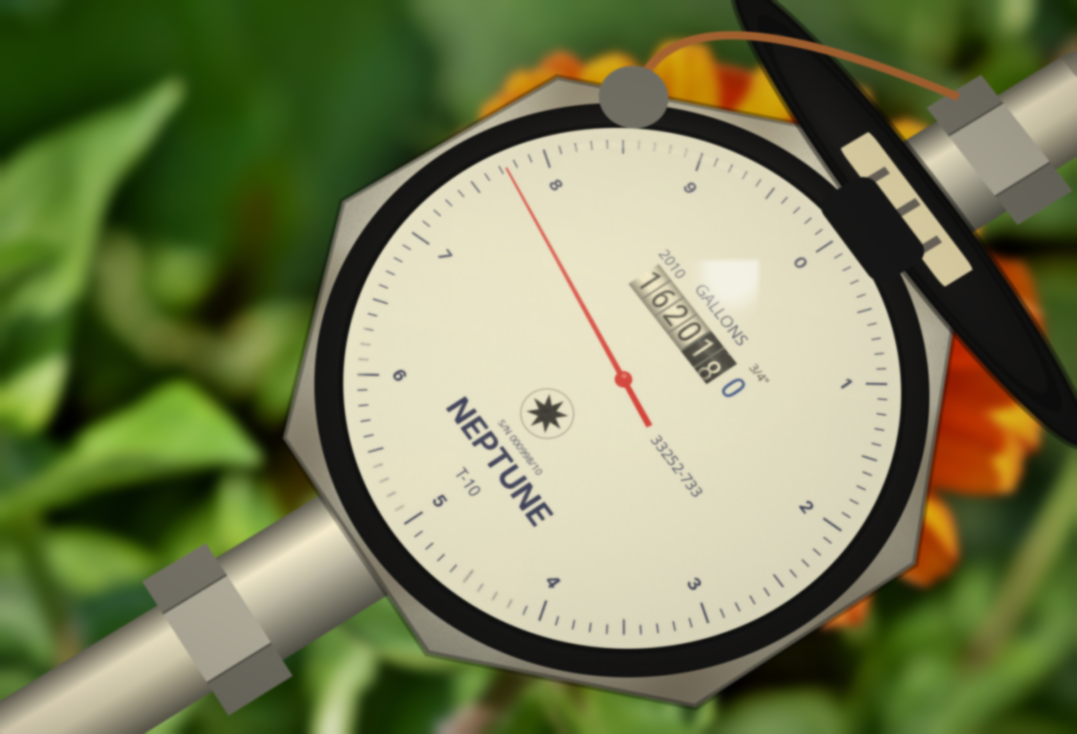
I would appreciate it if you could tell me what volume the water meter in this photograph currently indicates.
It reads 1620177.7 gal
